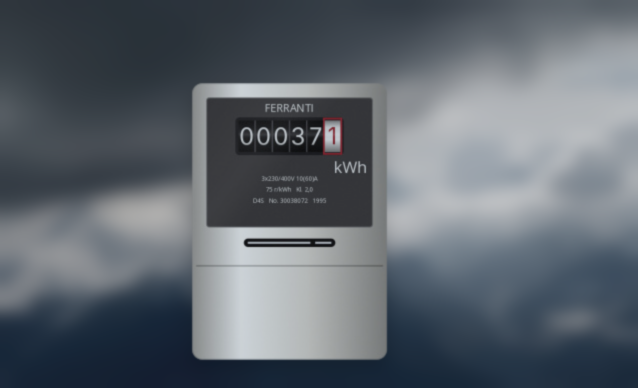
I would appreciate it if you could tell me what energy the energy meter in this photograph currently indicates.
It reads 37.1 kWh
